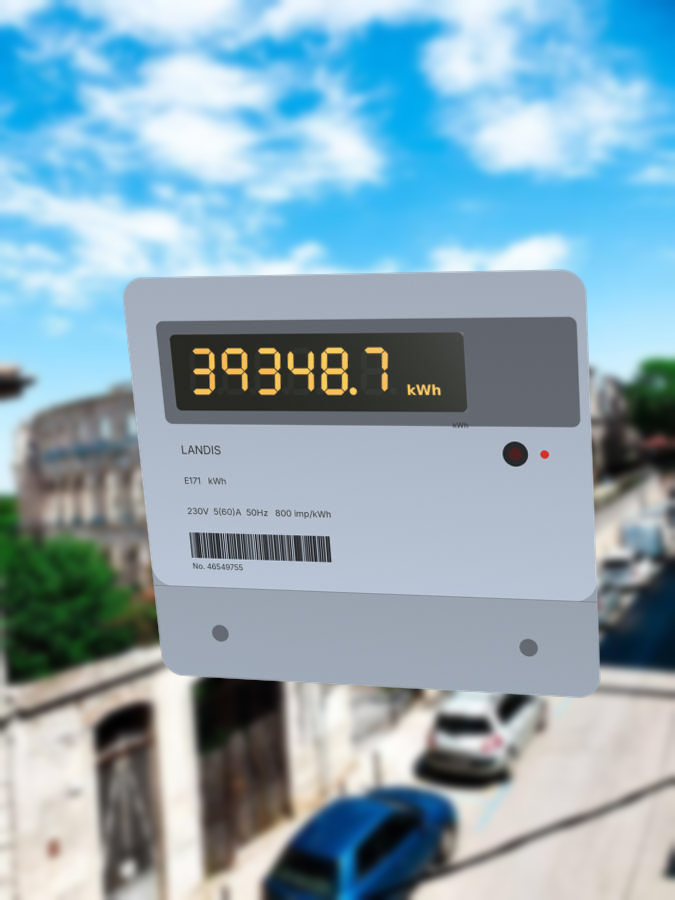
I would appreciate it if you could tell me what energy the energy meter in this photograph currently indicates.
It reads 39348.7 kWh
